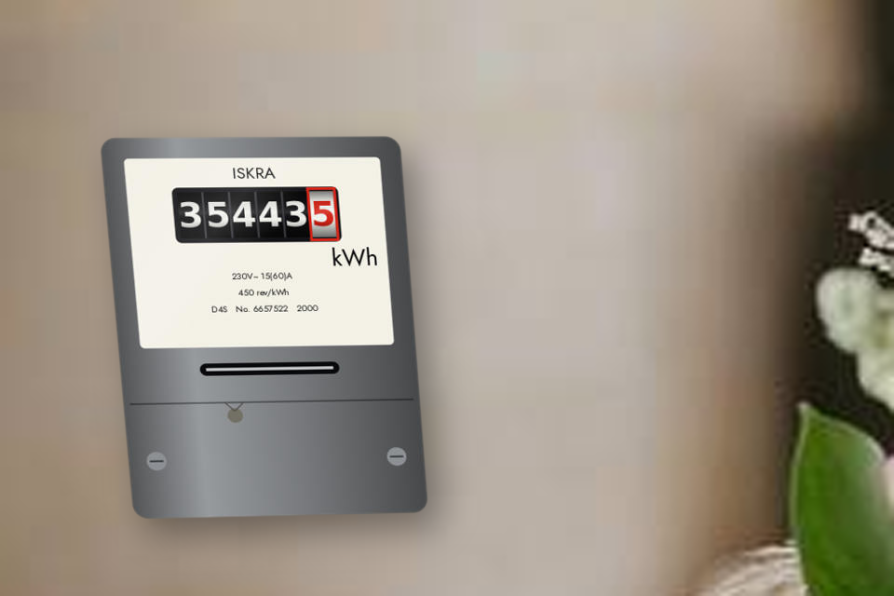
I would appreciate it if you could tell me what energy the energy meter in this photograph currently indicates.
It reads 35443.5 kWh
